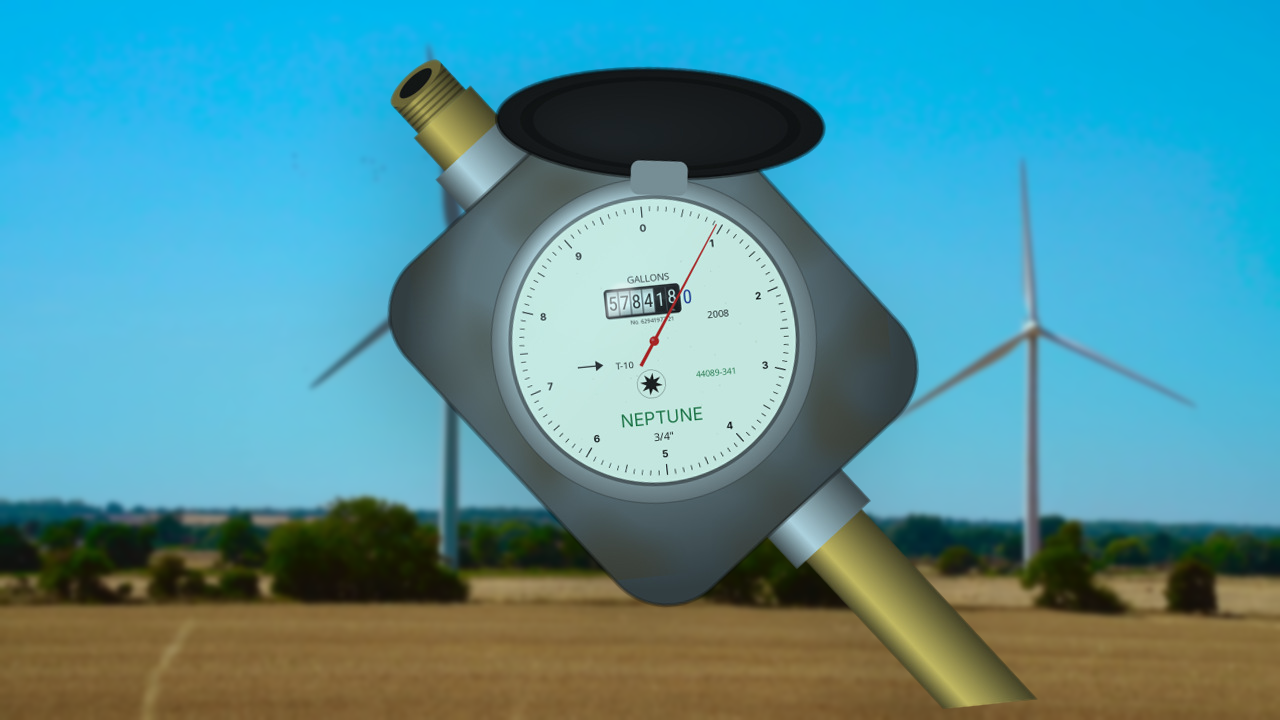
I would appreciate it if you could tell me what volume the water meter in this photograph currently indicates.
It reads 5784180.9 gal
